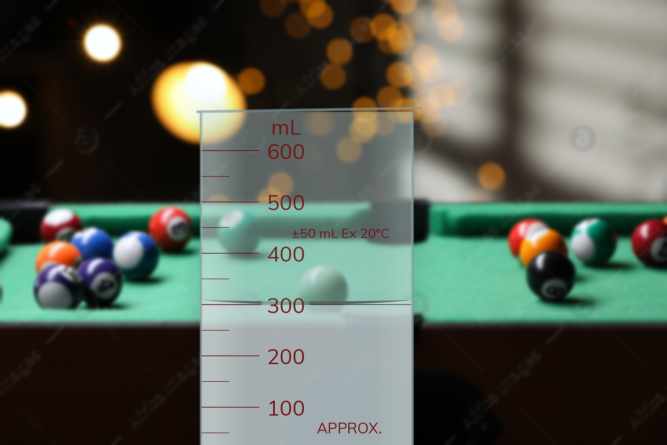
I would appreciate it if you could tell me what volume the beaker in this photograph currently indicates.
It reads 300 mL
